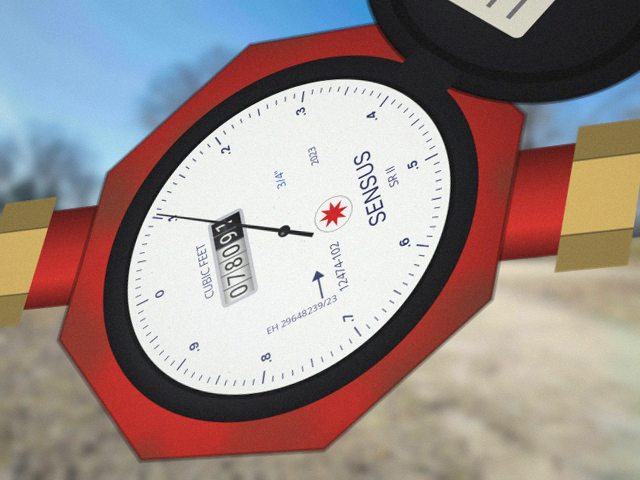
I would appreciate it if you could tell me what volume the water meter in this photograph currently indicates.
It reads 78091.10 ft³
